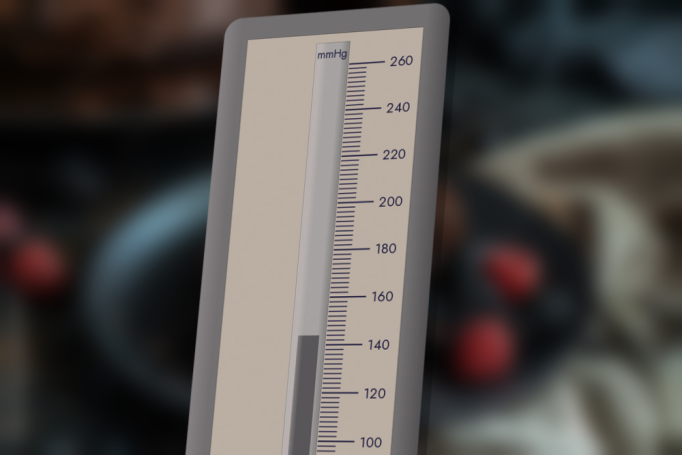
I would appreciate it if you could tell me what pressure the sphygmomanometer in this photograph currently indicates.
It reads 144 mmHg
